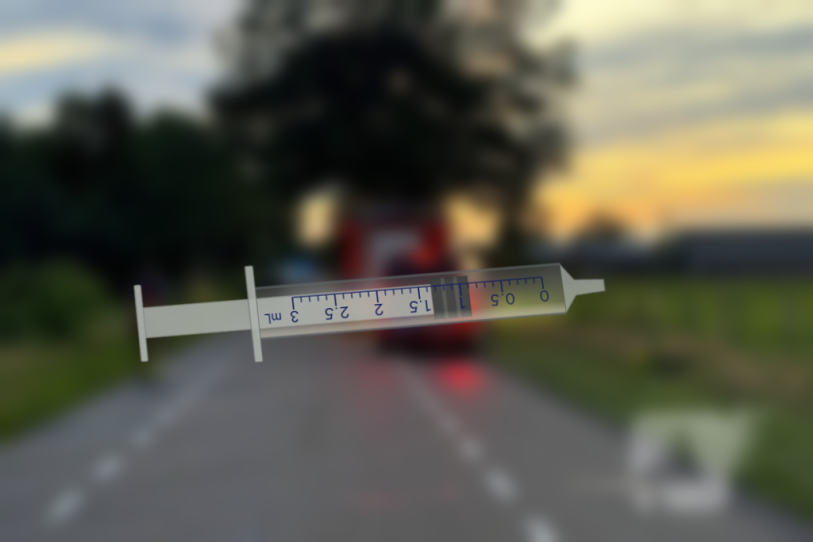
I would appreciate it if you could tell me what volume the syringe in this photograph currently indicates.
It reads 0.9 mL
